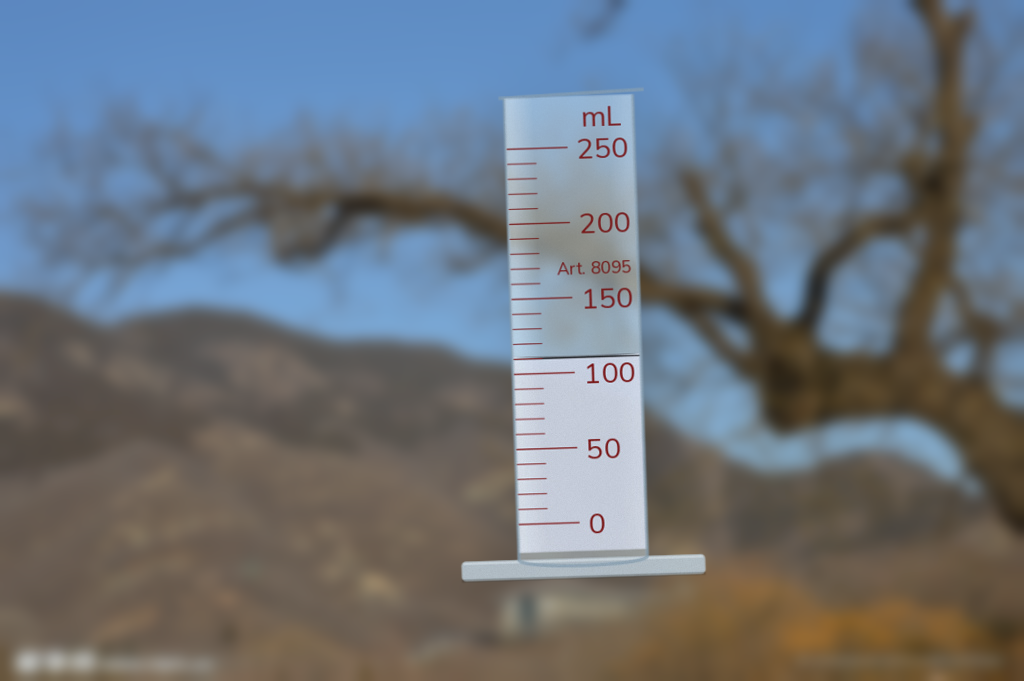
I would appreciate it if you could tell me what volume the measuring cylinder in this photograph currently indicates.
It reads 110 mL
